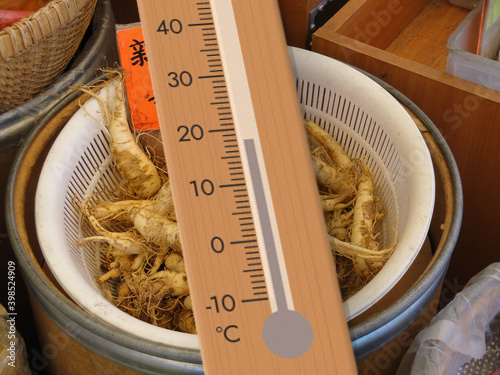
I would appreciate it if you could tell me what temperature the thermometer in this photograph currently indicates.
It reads 18 °C
